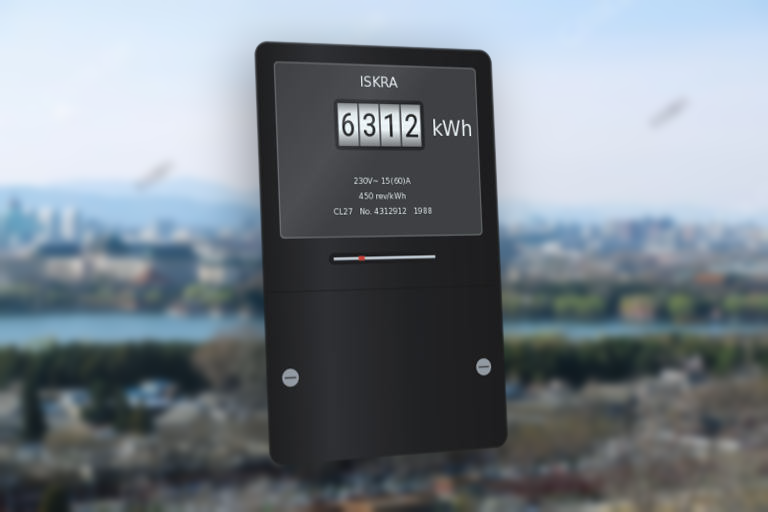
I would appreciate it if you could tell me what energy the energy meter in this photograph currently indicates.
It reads 6312 kWh
